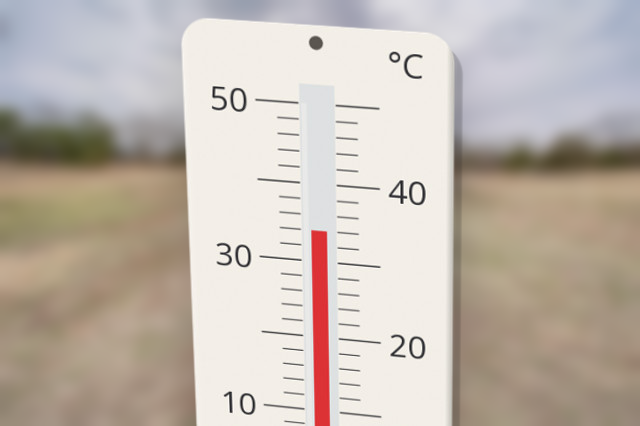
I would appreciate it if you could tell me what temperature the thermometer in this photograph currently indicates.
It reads 34 °C
